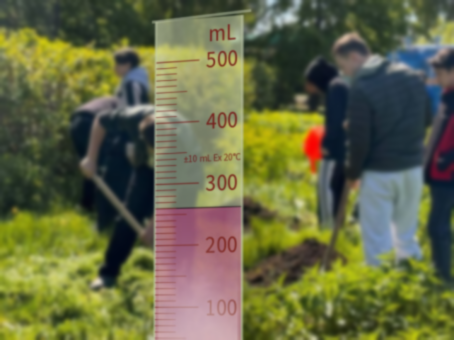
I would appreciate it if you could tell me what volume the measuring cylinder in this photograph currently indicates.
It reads 260 mL
